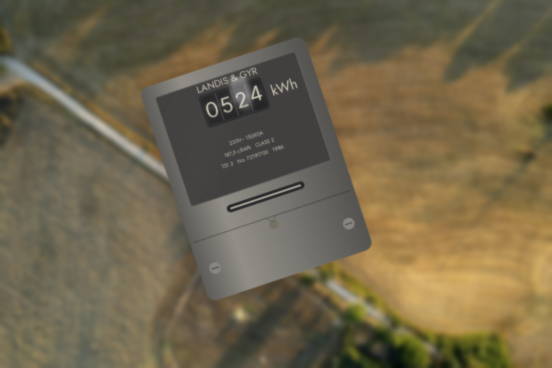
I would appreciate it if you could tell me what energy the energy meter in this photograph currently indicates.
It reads 524 kWh
